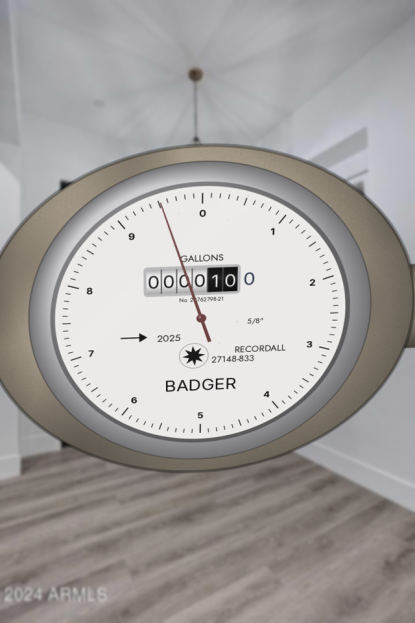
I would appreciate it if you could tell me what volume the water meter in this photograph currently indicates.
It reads 99.5 gal
